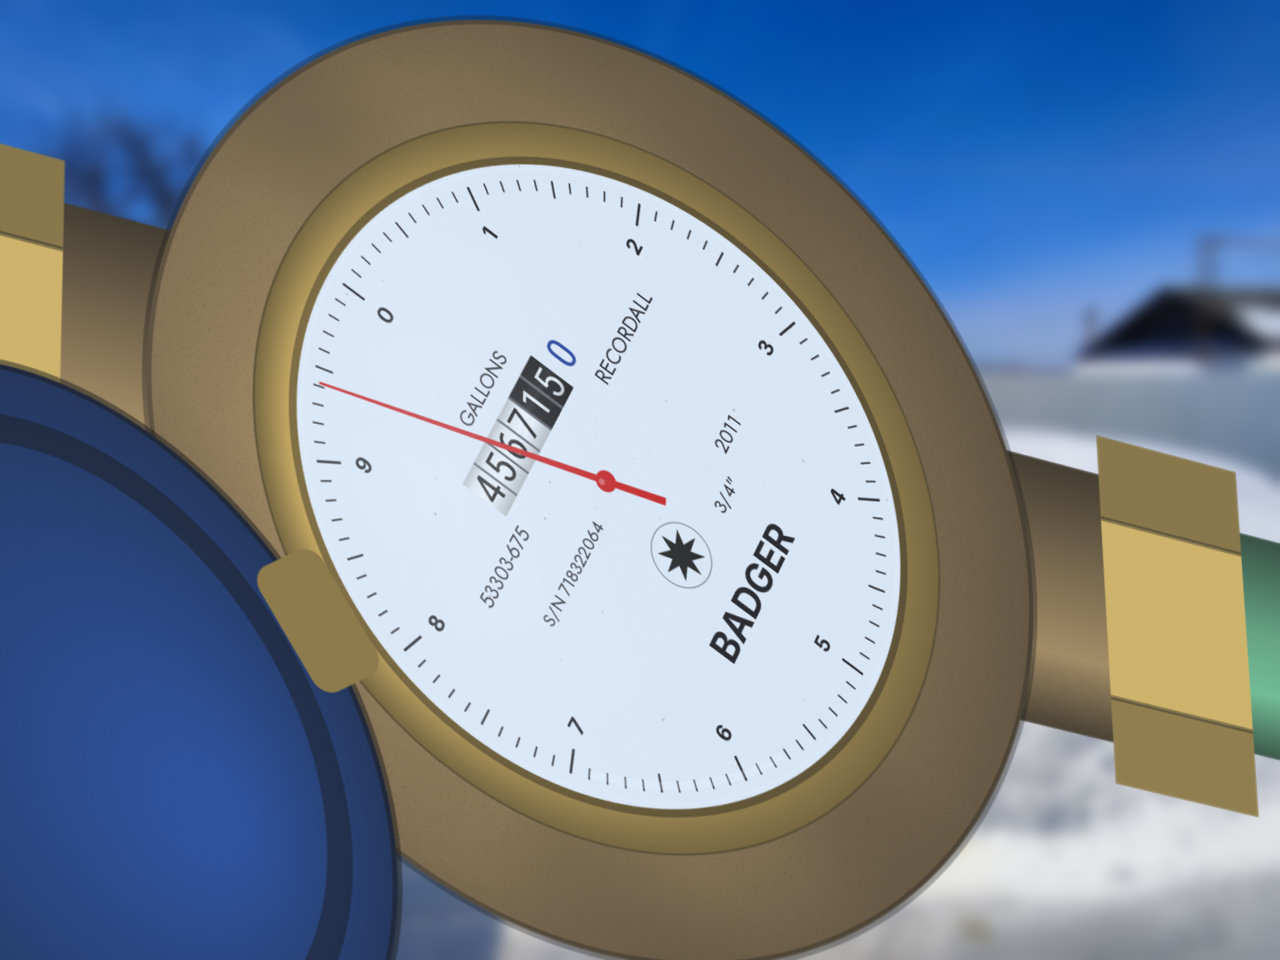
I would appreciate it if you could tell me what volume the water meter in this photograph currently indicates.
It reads 4567149.4 gal
